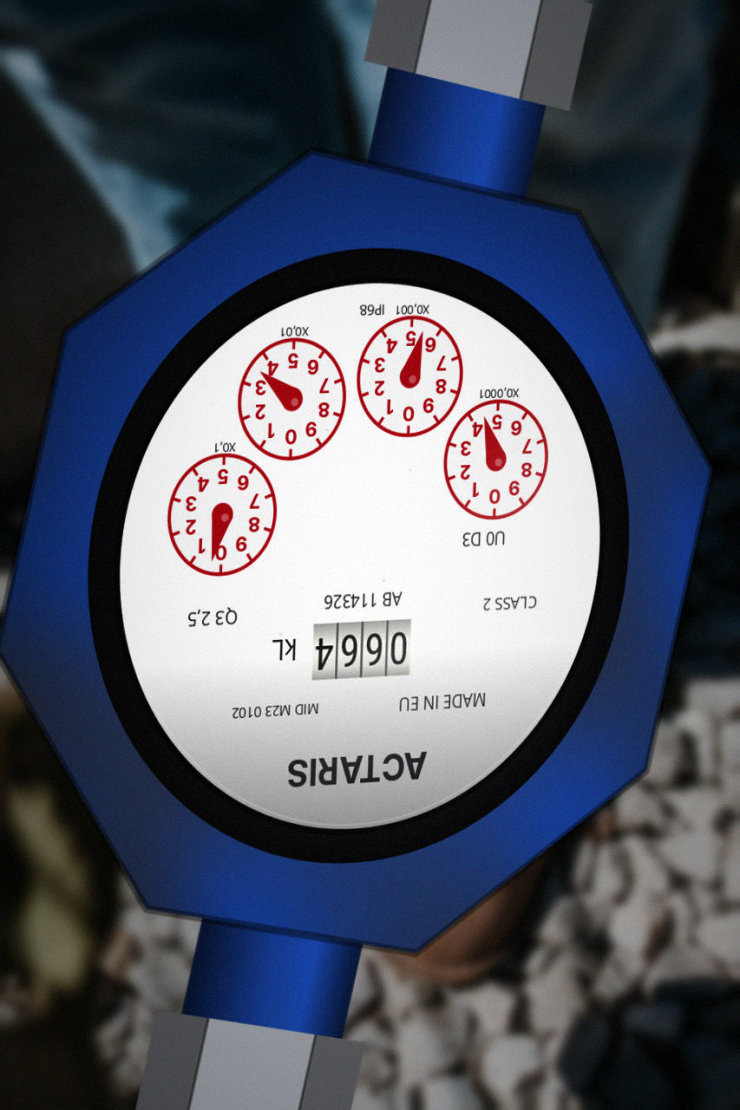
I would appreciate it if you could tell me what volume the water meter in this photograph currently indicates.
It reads 664.0354 kL
